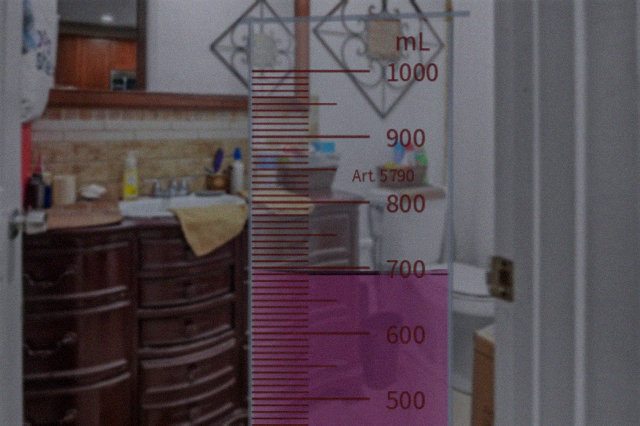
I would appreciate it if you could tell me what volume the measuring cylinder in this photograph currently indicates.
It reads 690 mL
